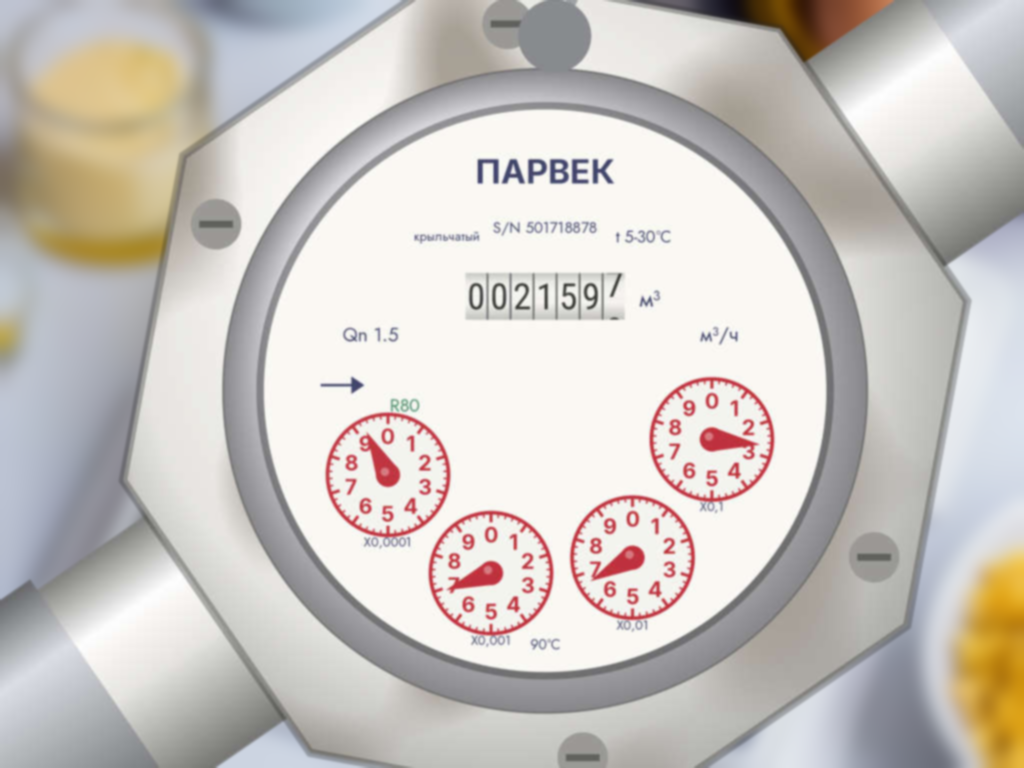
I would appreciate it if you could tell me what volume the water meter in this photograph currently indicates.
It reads 21597.2669 m³
